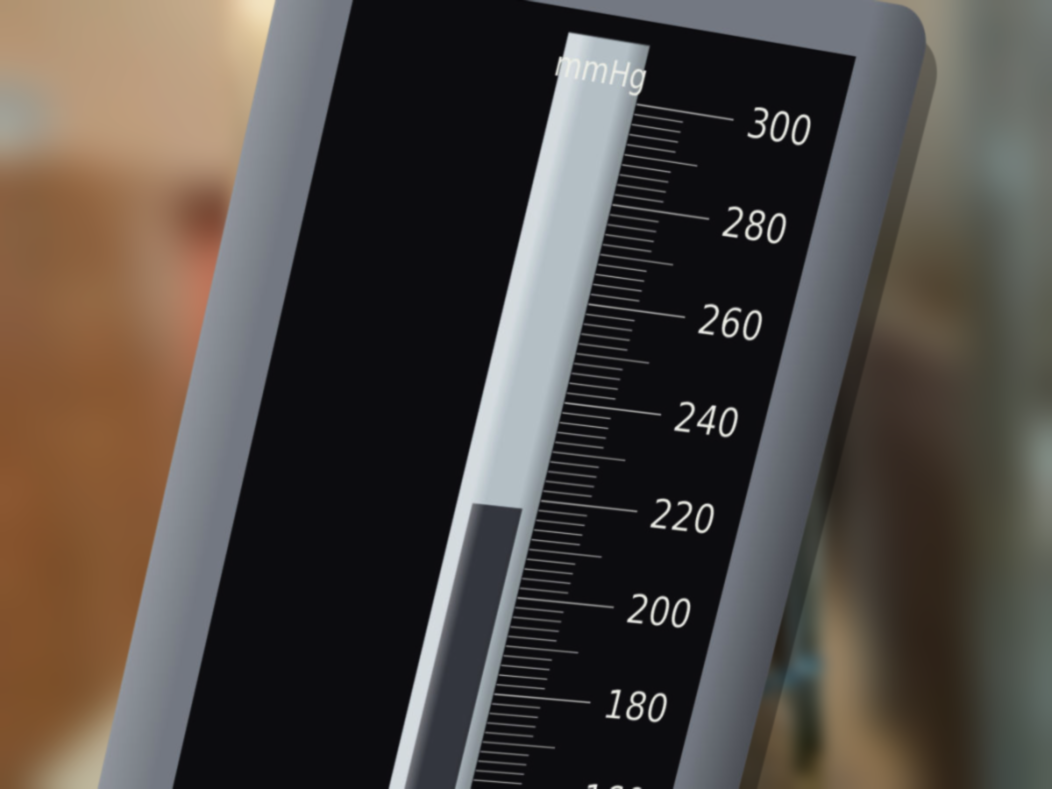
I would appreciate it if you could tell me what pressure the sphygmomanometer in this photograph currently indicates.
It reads 218 mmHg
